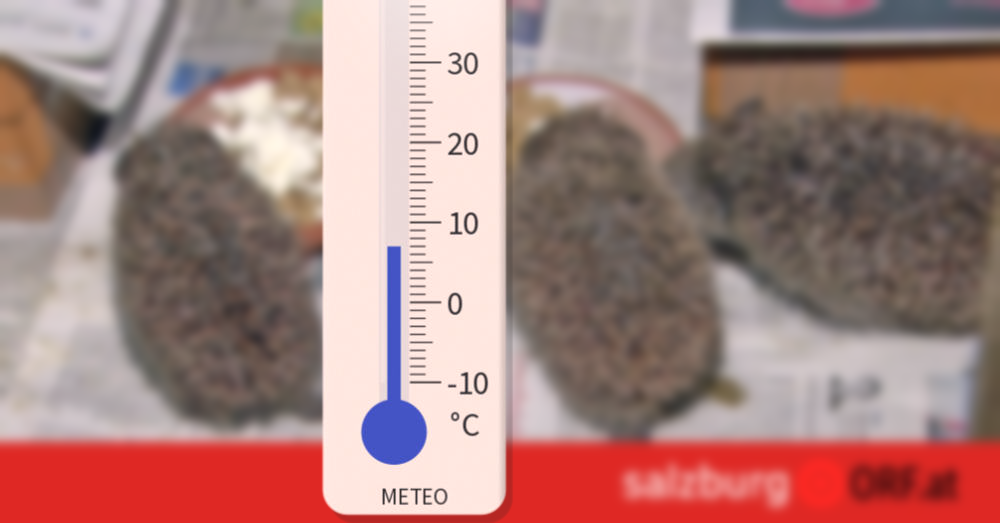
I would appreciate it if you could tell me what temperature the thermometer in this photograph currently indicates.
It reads 7 °C
